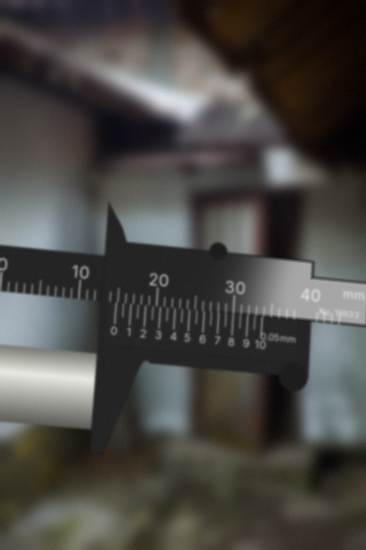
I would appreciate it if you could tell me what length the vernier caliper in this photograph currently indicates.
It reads 14.8 mm
